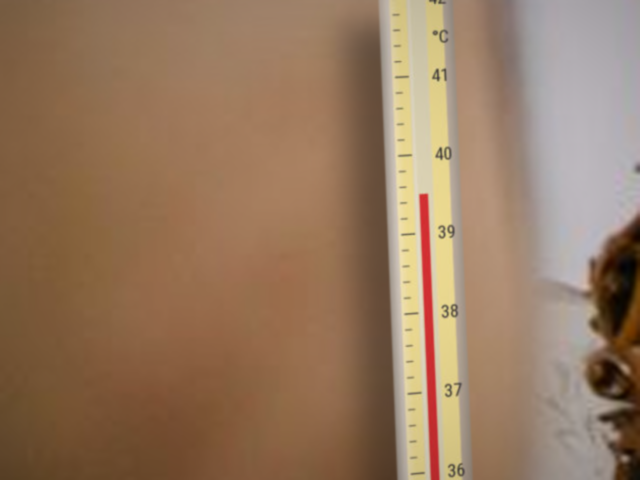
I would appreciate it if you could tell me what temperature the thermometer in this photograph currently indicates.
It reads 39.5 °C
